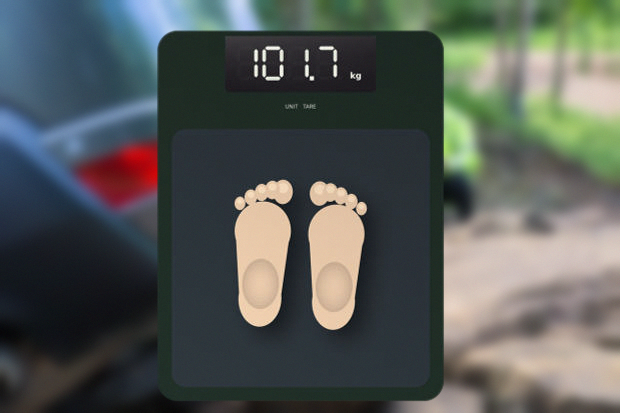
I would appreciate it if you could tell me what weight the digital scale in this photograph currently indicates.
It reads 101.7 kg
